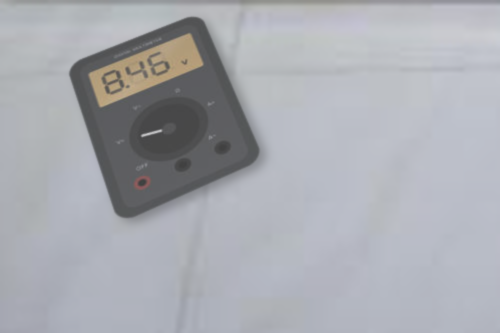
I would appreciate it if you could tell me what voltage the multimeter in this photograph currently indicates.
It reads 8.46 V
